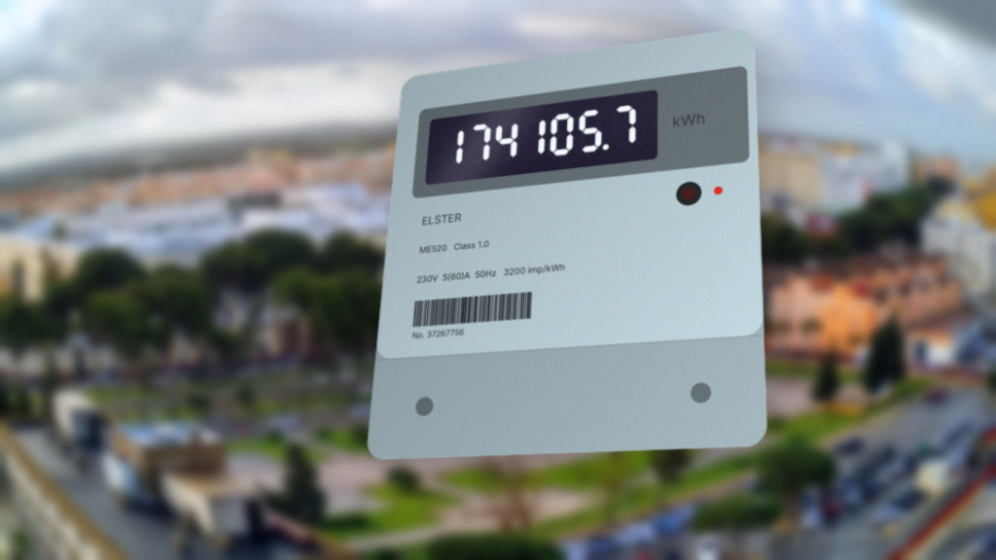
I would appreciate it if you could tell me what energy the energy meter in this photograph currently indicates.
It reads 174105.7 kWh
